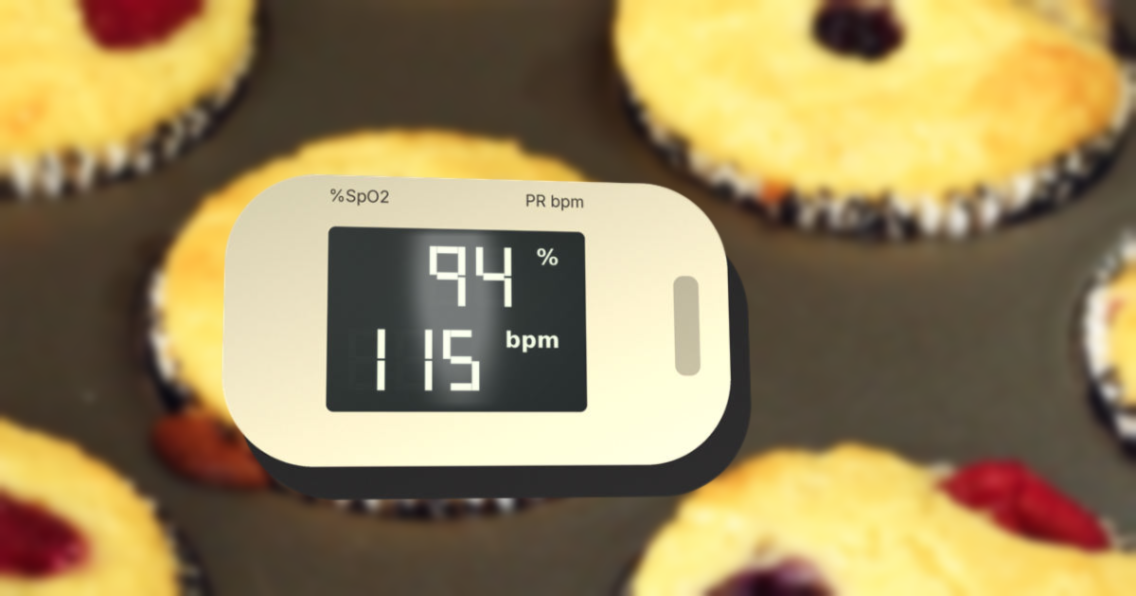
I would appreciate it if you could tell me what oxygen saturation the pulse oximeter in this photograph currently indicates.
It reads 94 %
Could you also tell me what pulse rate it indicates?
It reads 115 bpm
